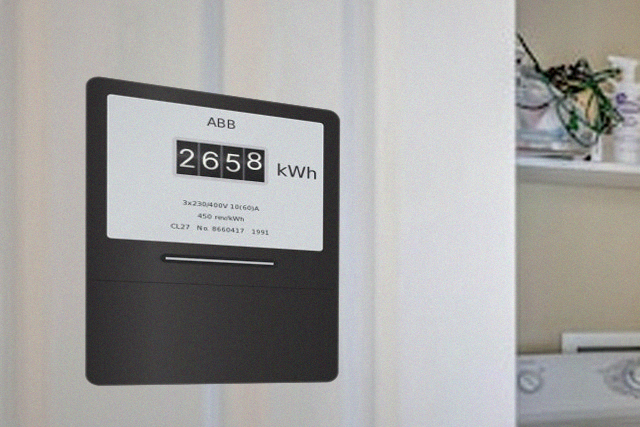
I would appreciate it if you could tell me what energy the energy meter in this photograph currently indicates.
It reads 2658 kWh
